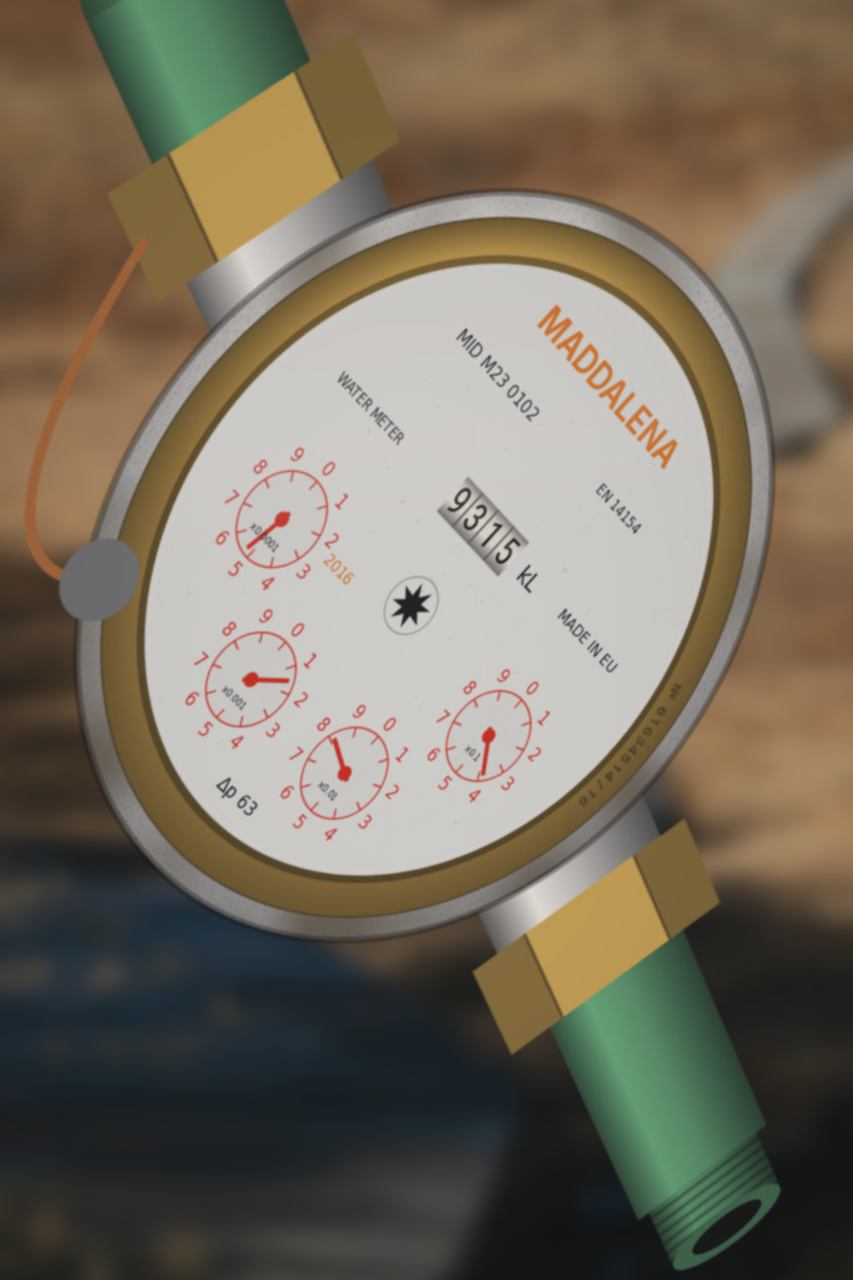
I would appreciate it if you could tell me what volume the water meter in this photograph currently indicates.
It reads 9315.3815 kL
